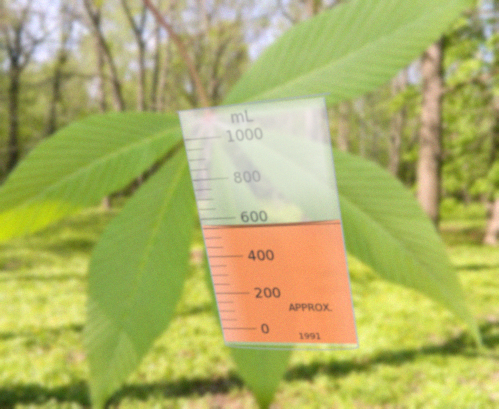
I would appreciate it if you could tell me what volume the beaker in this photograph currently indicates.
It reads 550 mL
